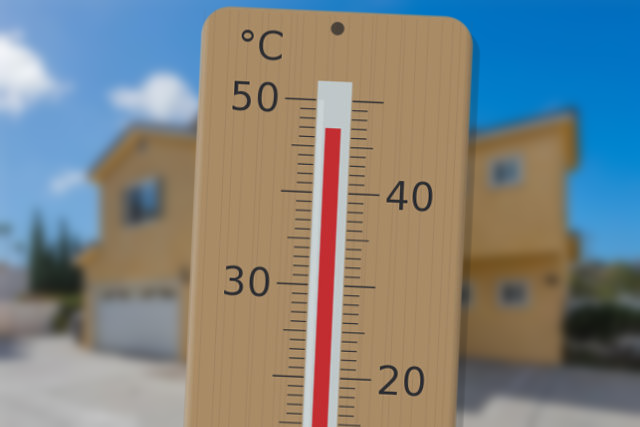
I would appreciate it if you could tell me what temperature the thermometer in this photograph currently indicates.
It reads 47 °C
